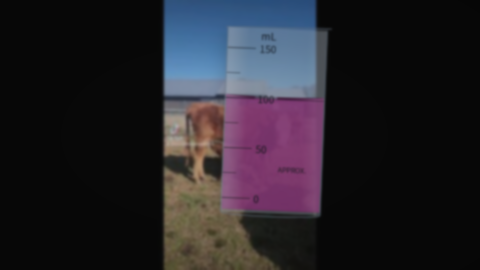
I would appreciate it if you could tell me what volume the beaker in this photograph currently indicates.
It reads 100 mL
